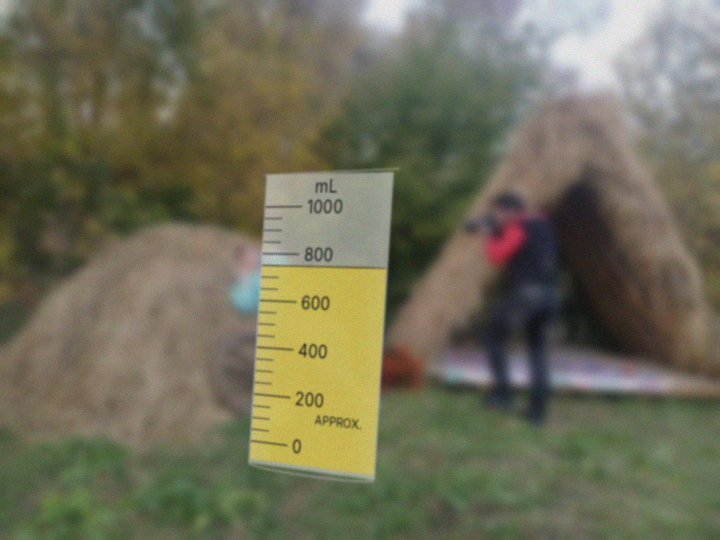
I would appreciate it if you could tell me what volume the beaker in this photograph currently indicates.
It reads 750 mL
